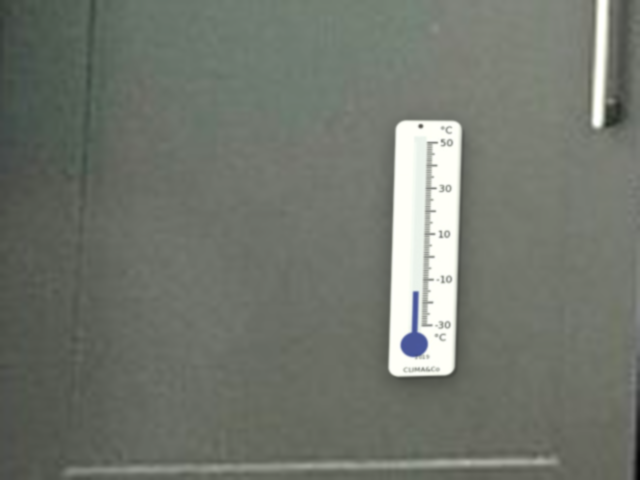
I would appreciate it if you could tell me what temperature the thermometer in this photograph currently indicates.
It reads -15 °C
